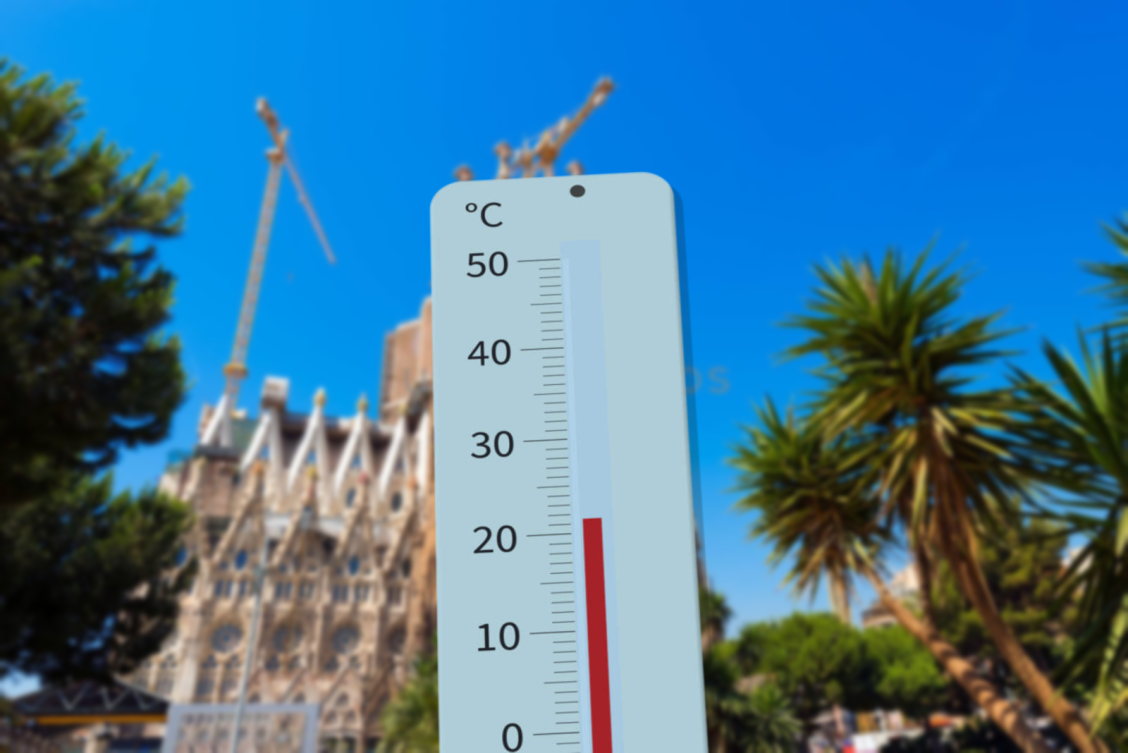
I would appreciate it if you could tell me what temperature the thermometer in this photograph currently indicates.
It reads 21.5 °C
